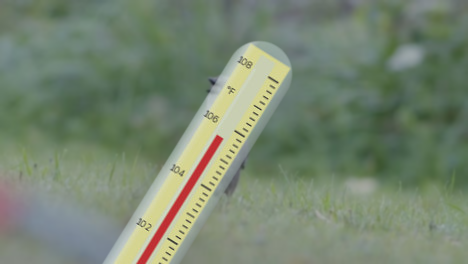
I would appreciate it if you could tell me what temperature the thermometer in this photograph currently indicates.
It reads 105.6 °F
